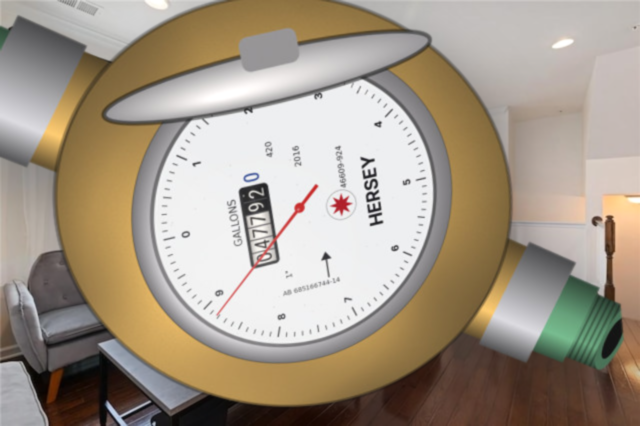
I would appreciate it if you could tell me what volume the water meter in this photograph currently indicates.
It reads 477918.8 gal
